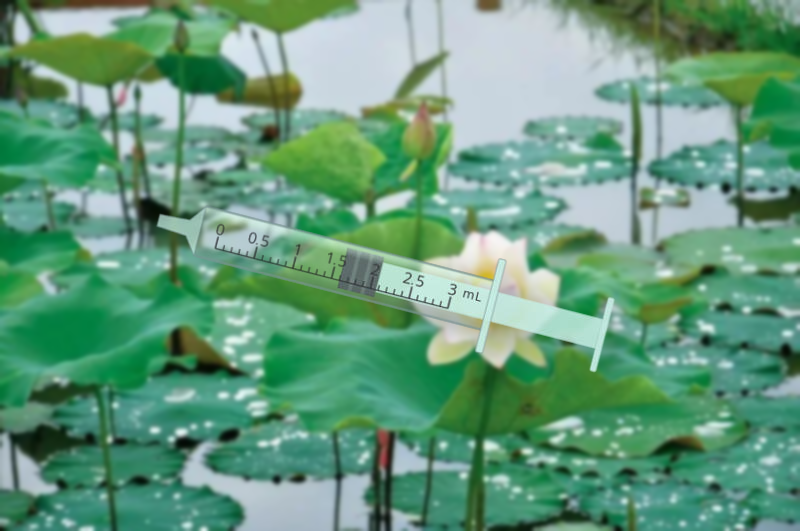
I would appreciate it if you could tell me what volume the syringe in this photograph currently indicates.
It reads 1.6 mL
